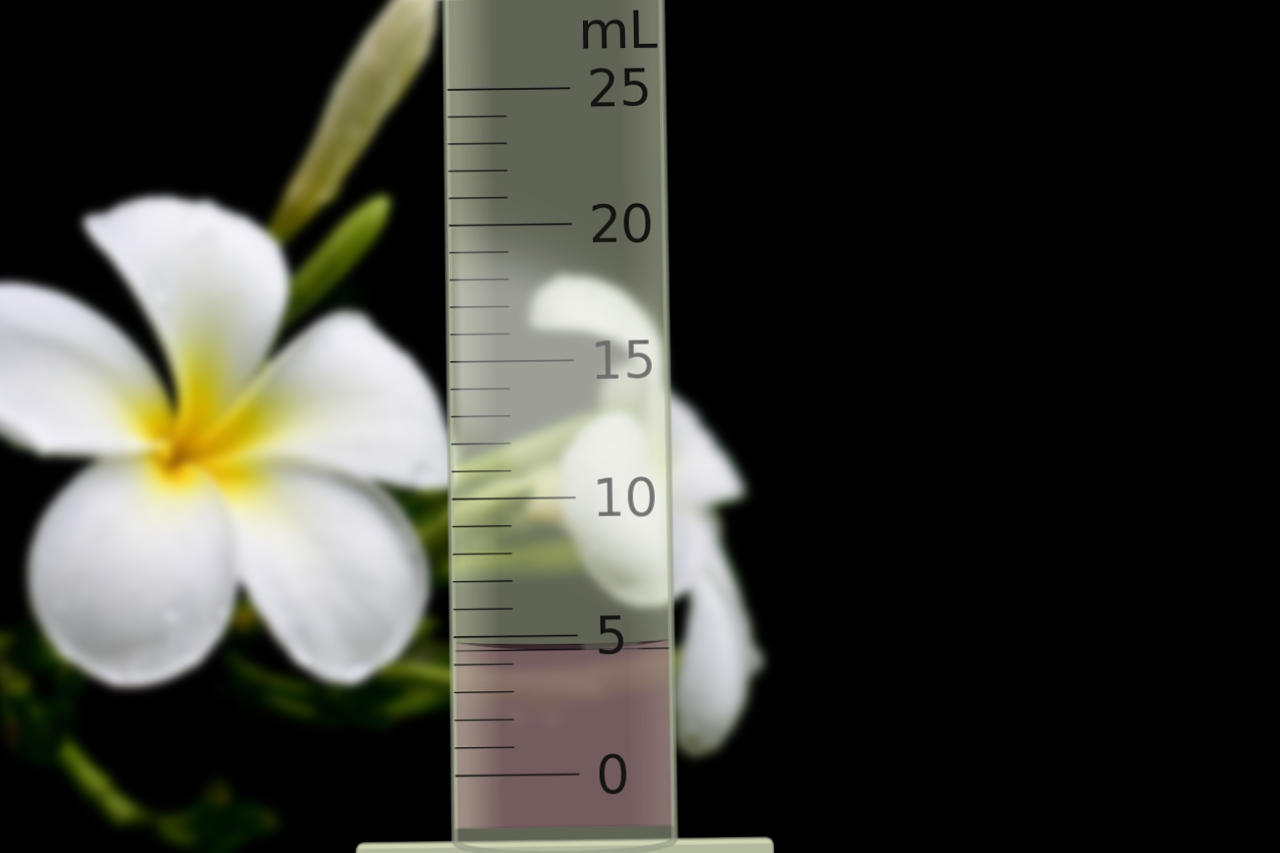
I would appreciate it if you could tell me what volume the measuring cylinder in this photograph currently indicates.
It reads 4.5 mL
